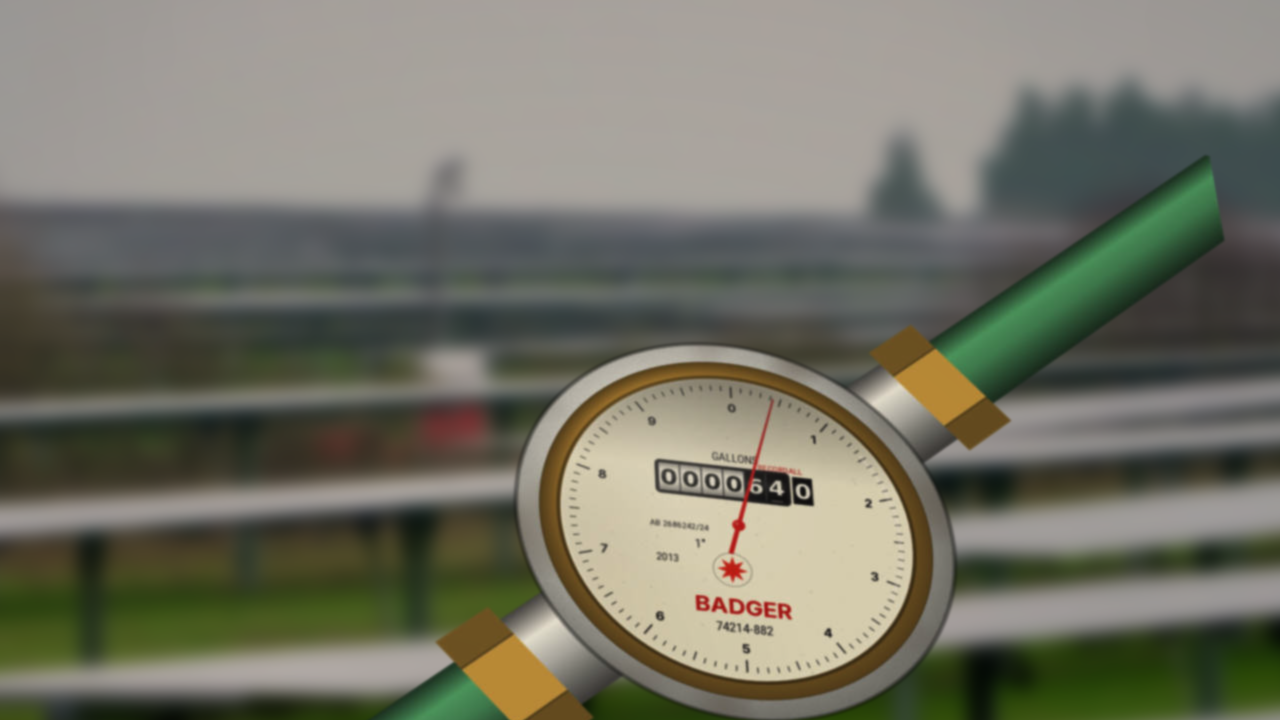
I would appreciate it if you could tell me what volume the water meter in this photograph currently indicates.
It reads 640.4 gal
